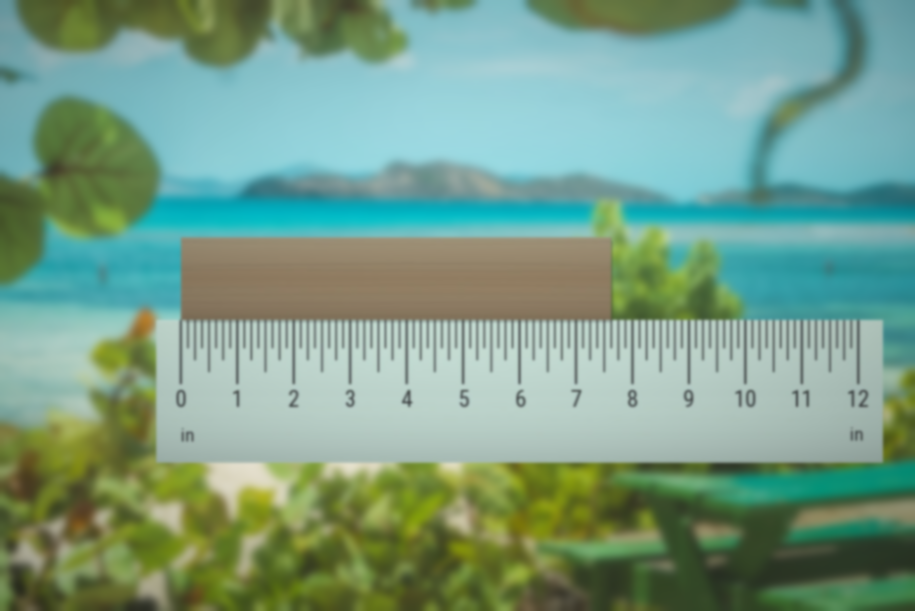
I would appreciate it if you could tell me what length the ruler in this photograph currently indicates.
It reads 7.625 in
